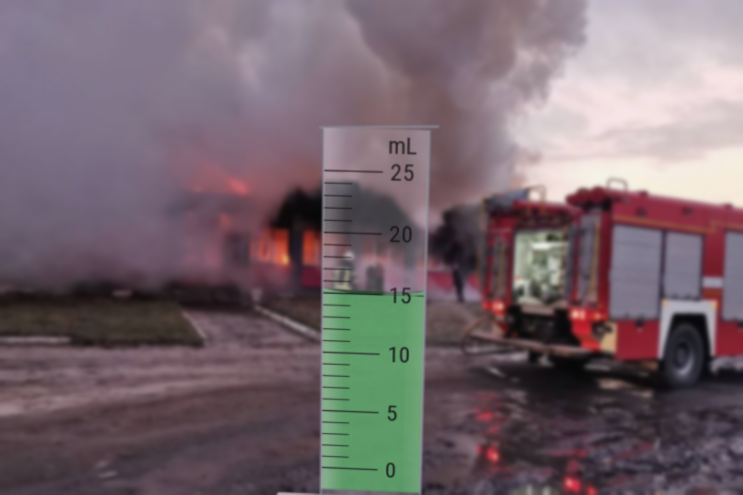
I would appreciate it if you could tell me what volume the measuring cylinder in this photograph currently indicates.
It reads 15 mL
